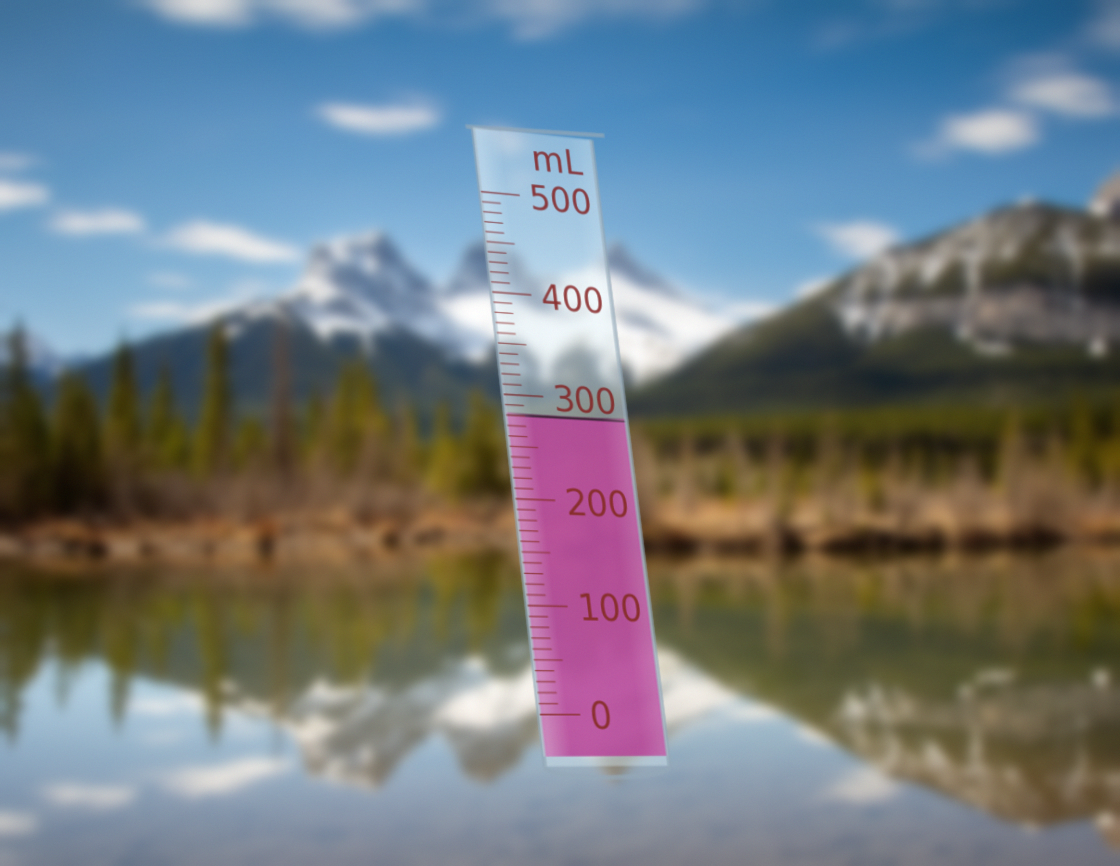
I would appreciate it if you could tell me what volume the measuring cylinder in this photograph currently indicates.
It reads 280 mL
